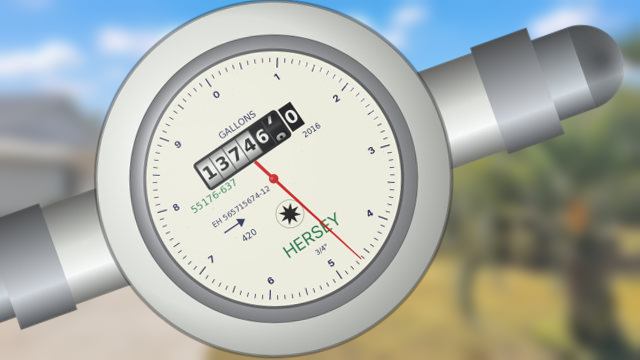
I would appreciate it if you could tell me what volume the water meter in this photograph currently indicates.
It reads 1374674.6 gal
